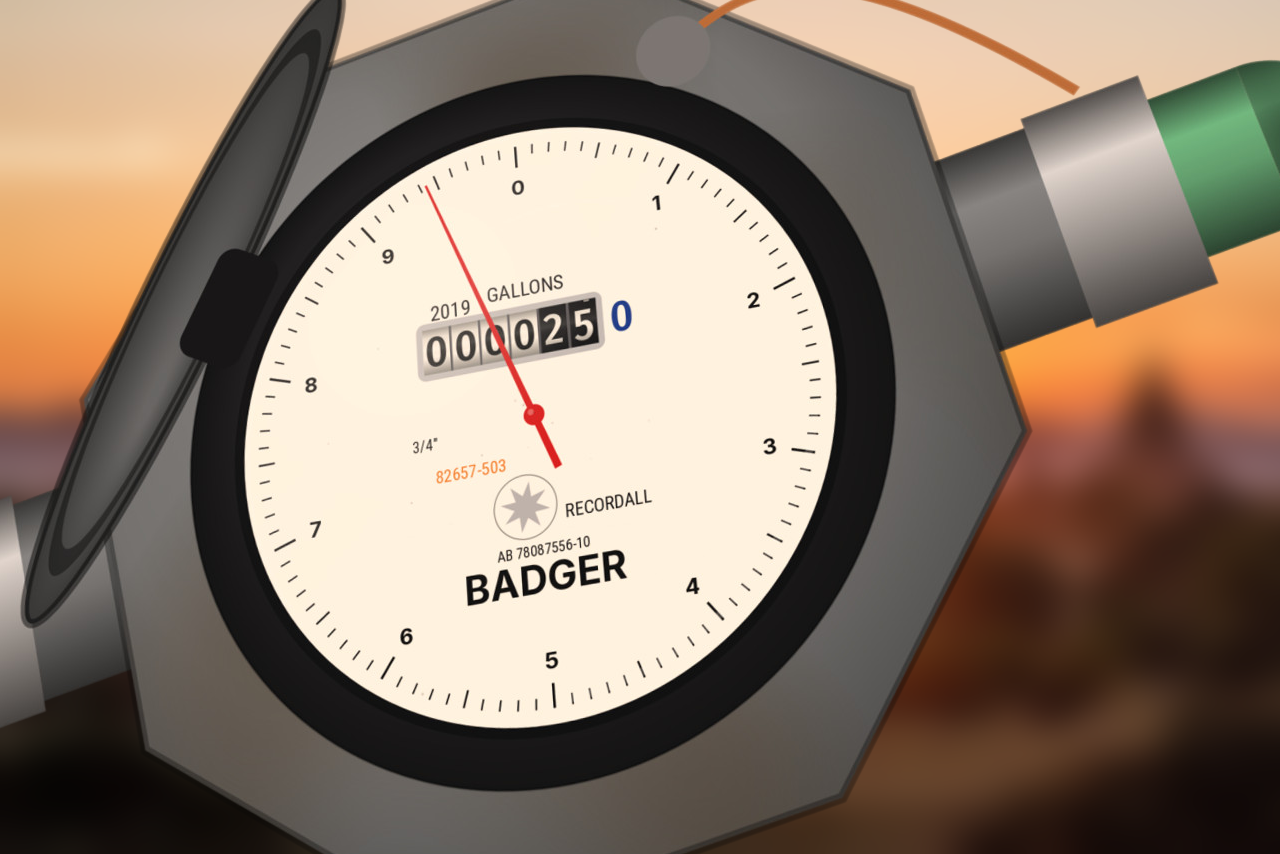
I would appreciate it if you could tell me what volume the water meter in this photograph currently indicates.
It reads 249.4 gal
